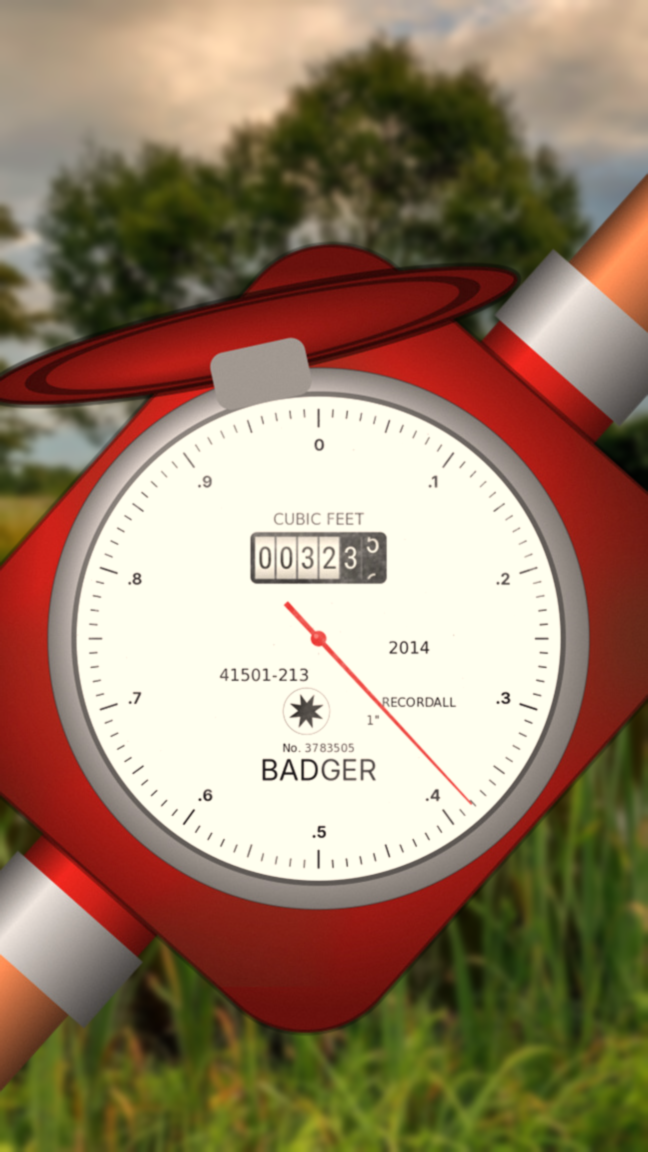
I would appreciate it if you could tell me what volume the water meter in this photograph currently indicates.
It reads 3235.38 ft³
